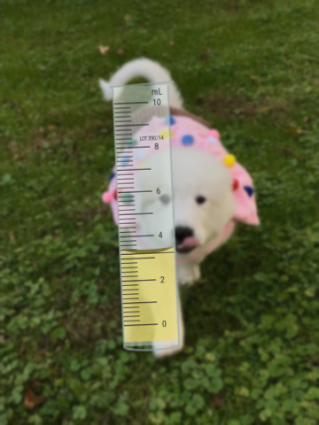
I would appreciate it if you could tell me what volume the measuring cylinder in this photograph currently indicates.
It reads 3.2 mL
